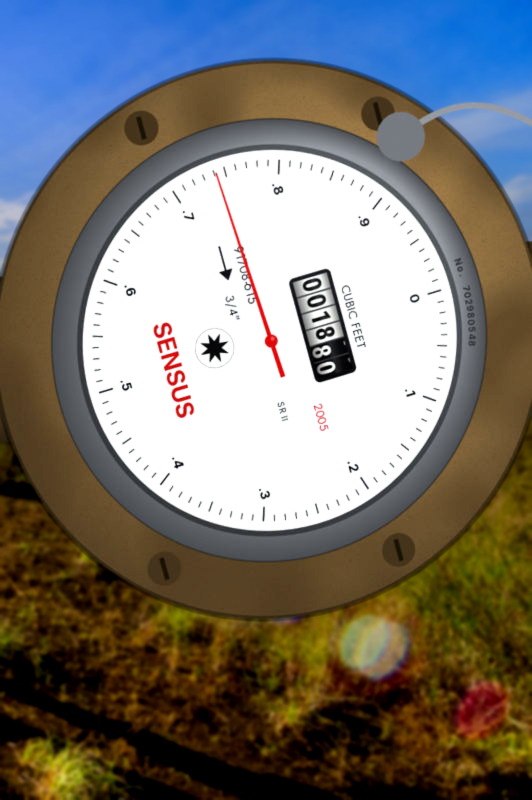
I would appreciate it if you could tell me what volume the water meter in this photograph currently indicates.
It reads 1879.74 ft³
